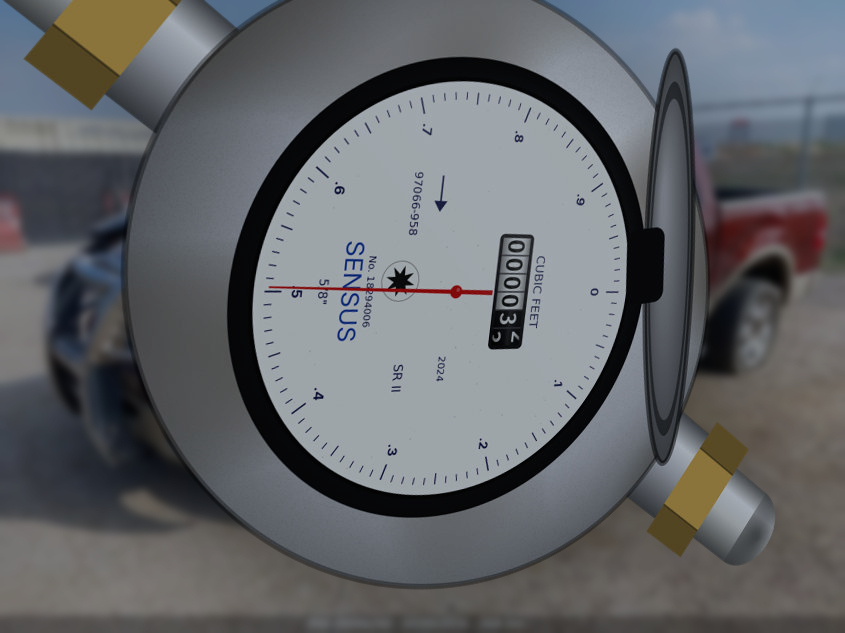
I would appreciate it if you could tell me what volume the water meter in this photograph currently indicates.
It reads 32.50 ft³
